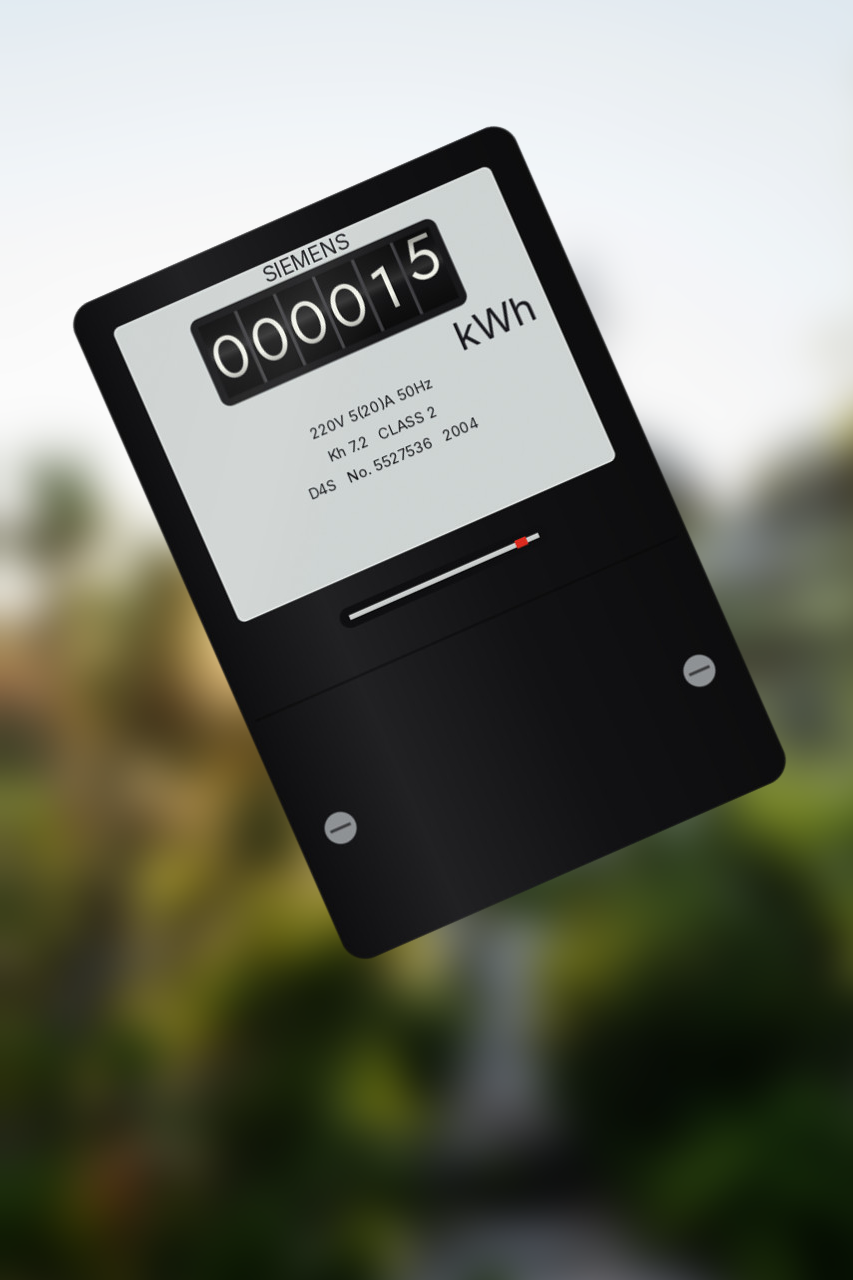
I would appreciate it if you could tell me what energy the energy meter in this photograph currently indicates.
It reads 15 kWh
